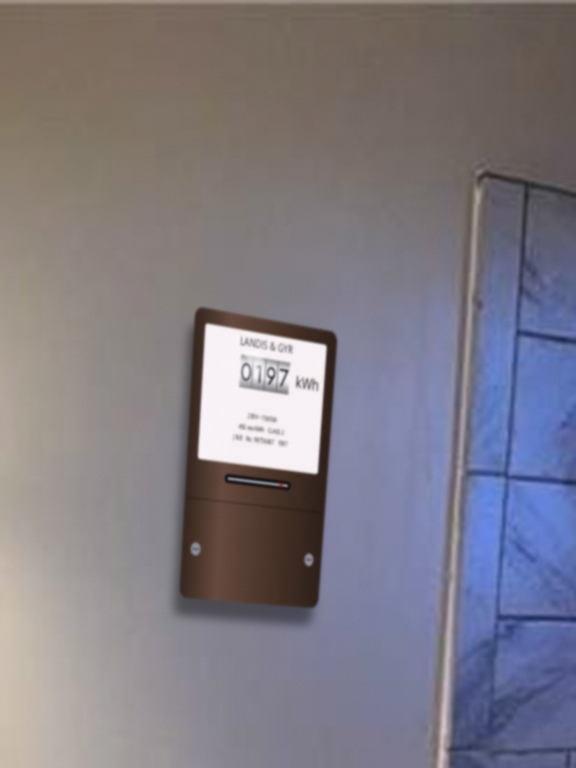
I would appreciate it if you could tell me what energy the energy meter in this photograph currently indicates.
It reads 197 kWh
